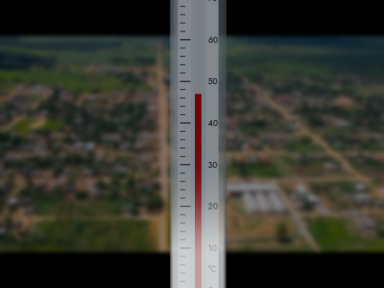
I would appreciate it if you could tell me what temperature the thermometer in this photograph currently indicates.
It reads 47 °C
